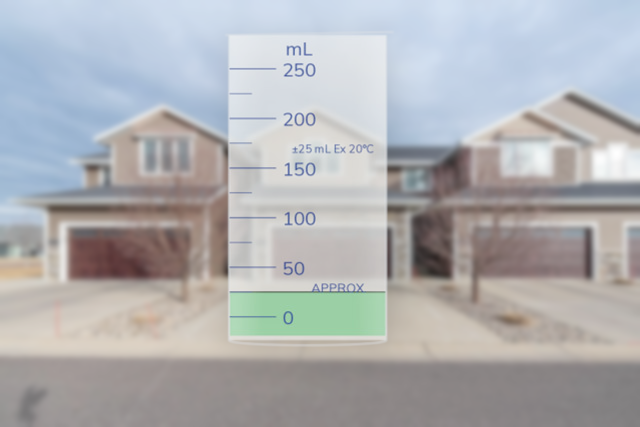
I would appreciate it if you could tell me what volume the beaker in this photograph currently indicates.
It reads 25 mL
